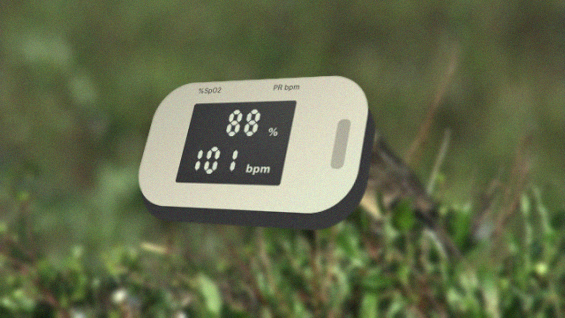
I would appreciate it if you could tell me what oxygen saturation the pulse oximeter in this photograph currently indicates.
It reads 88 %
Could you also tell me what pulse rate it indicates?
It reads 101 bpm
